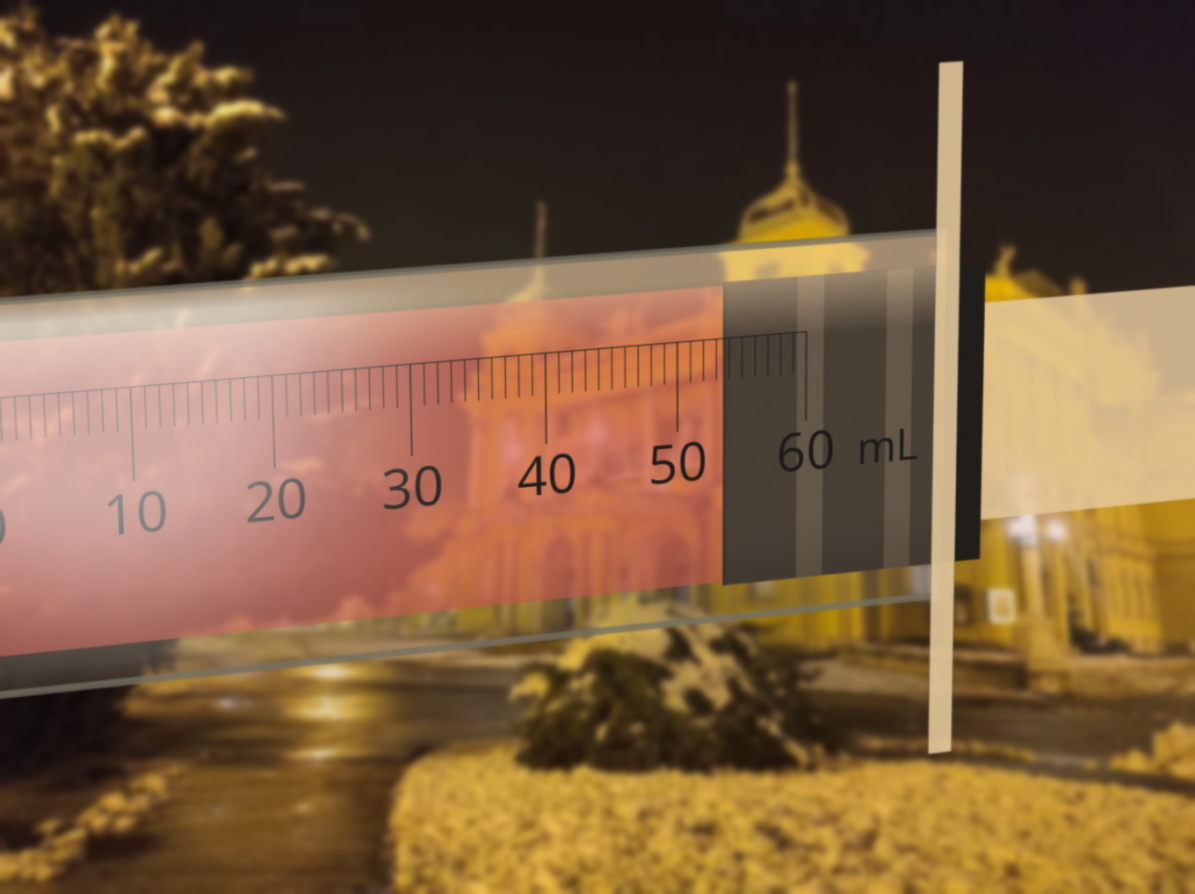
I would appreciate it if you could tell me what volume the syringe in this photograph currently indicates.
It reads 53.5 mL
